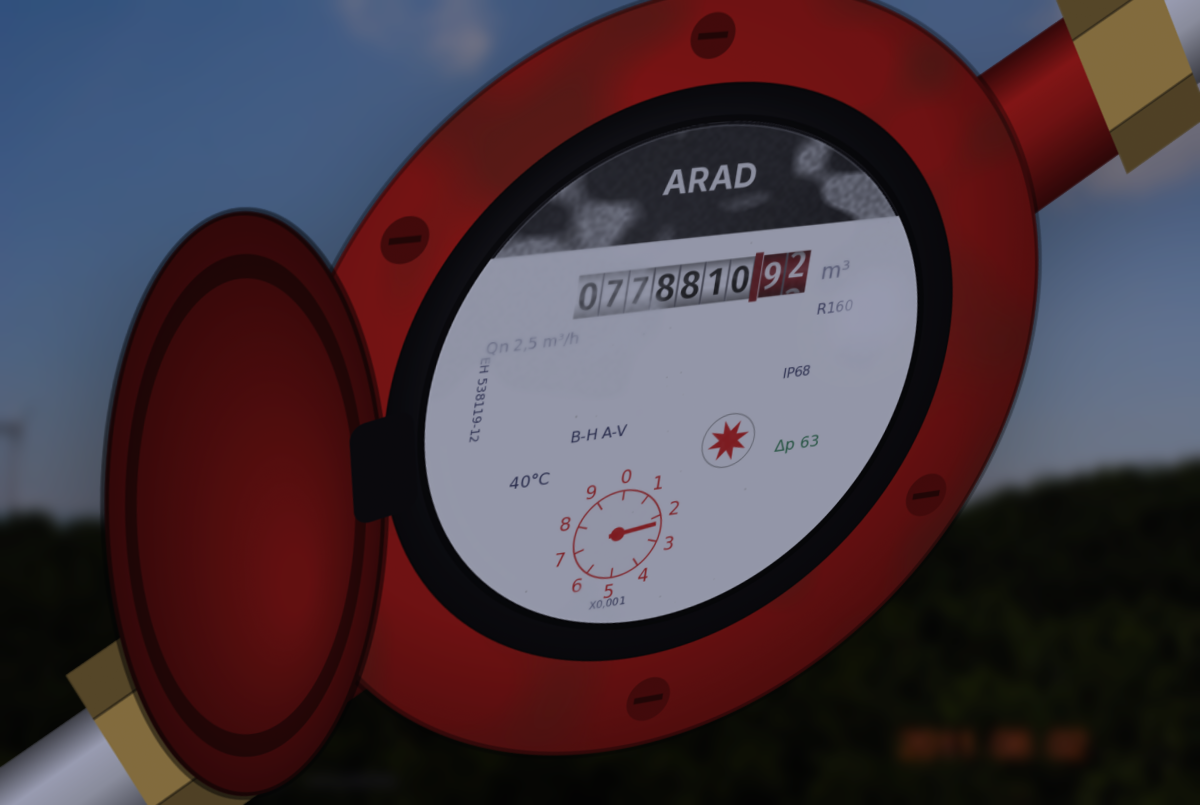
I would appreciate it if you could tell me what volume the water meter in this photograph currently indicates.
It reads 778810.922 m³
